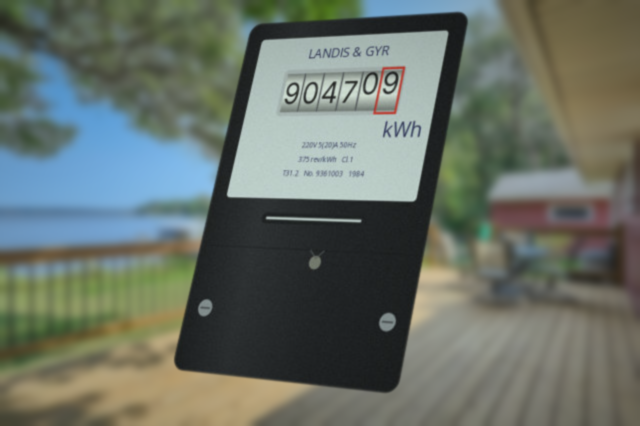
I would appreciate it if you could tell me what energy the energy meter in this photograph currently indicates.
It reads 90470.9 kWh
